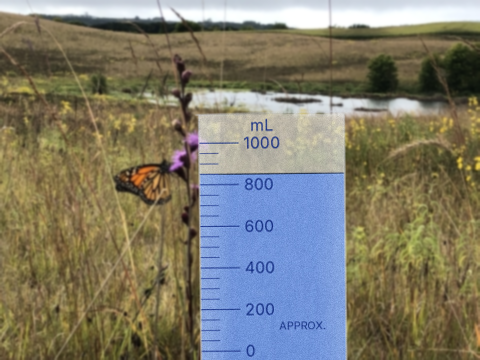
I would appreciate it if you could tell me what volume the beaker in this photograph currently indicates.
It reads 850 mL
